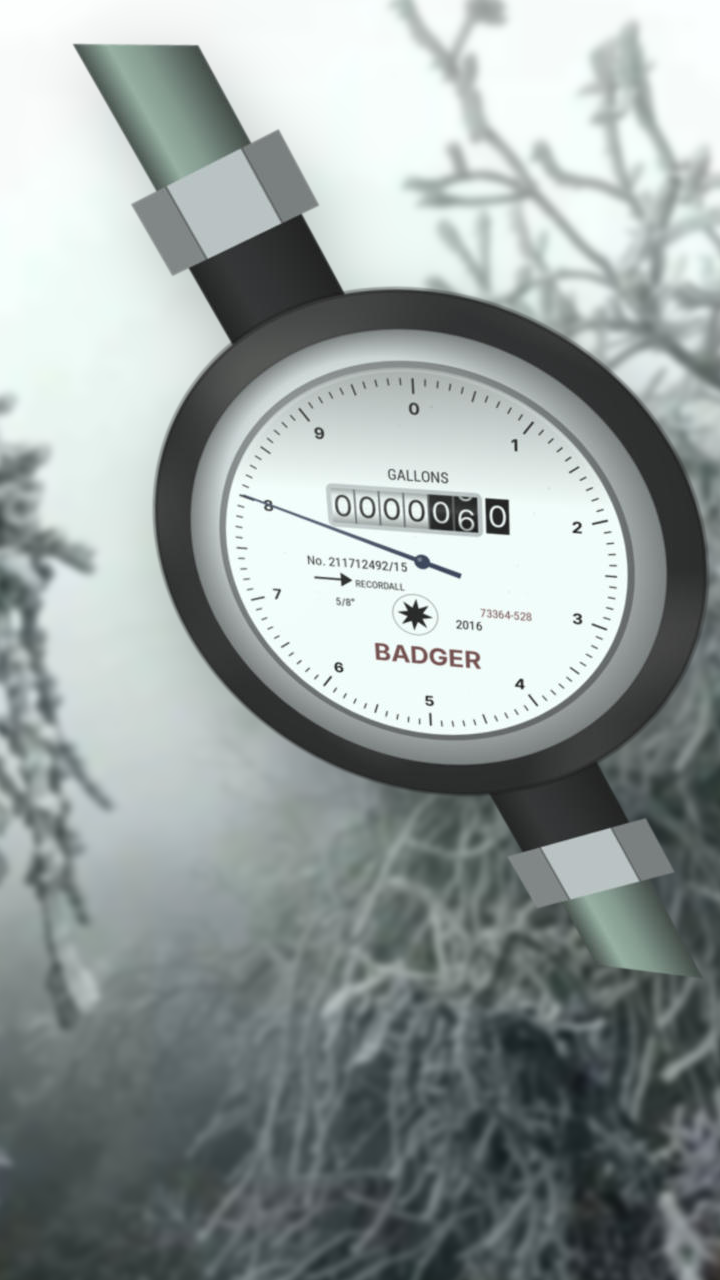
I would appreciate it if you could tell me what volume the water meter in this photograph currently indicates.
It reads 58.0 gal
